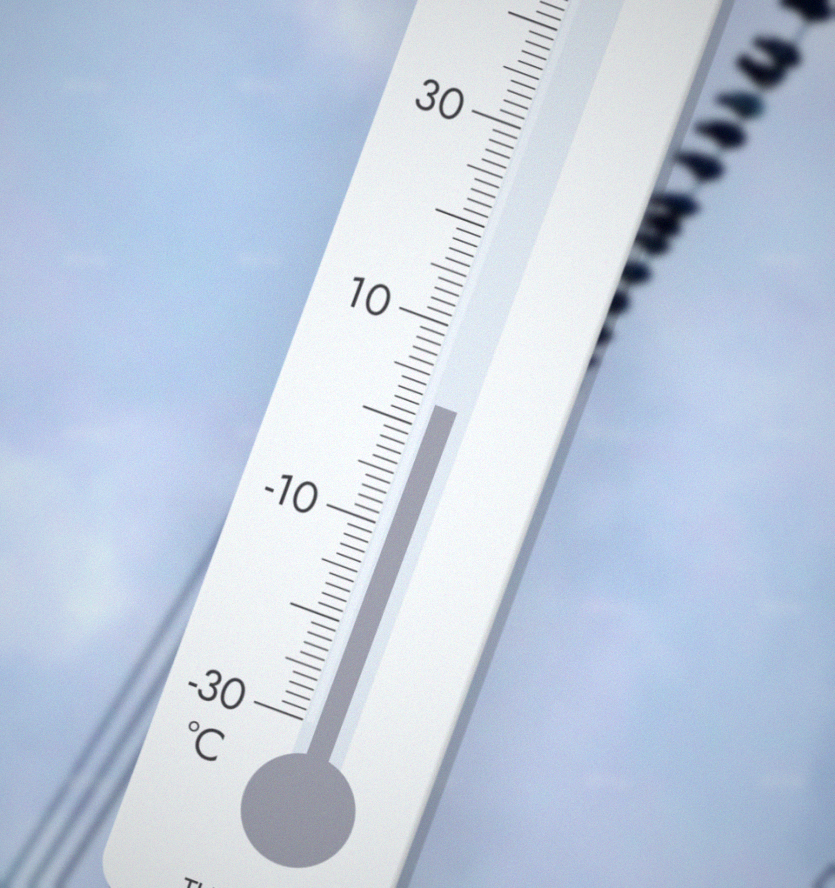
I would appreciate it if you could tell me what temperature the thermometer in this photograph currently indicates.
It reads 2.5 °C
